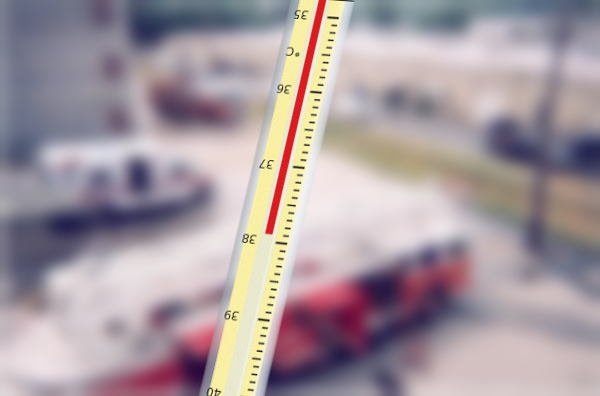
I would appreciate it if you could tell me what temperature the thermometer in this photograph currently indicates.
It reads 37.9 °C
